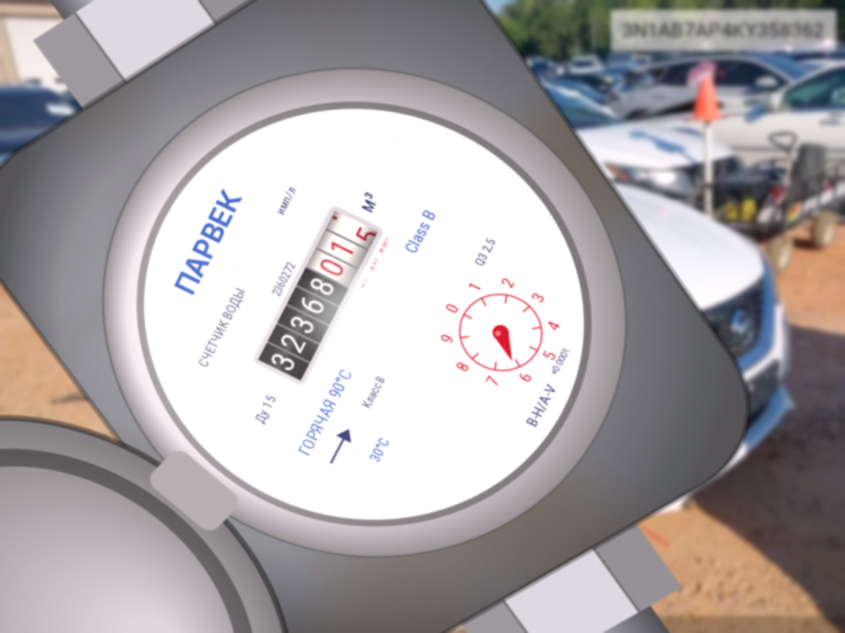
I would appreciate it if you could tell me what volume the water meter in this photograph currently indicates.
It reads 32368.0146 m³
